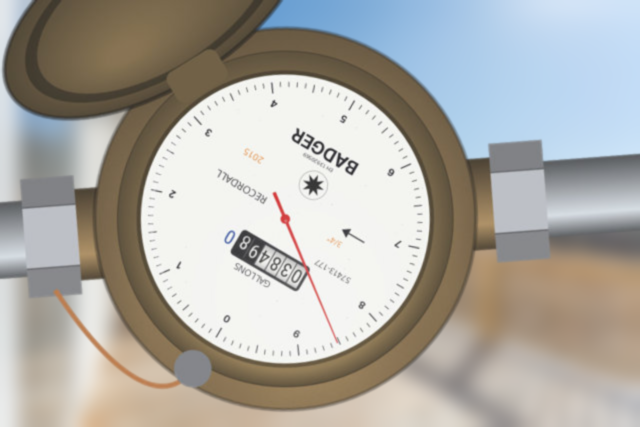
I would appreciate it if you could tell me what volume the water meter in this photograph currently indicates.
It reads 384978.5 gal
